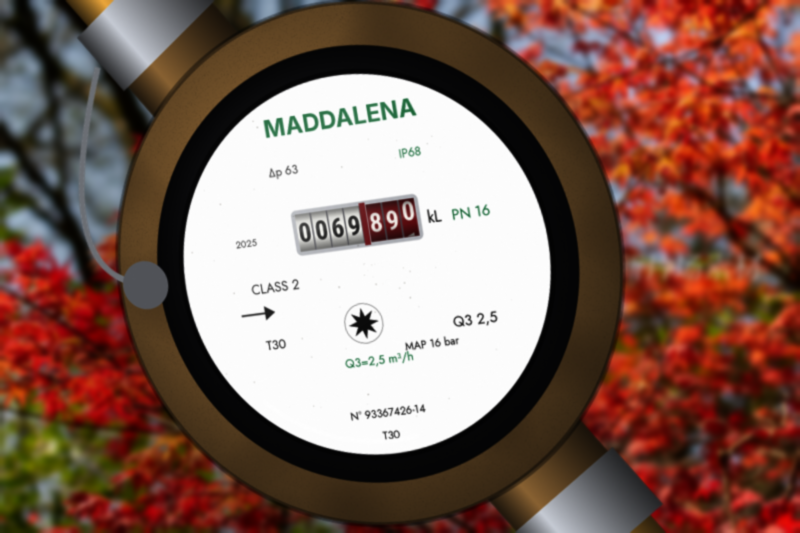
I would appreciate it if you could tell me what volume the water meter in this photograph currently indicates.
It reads 69.890 kL
